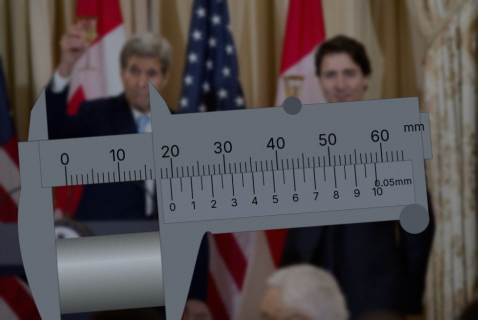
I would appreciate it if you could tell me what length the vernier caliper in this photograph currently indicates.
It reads 19.6 mm
